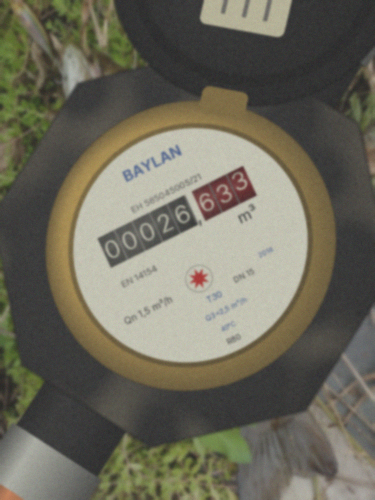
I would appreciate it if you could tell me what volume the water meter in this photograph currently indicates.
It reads 26.633 m³
